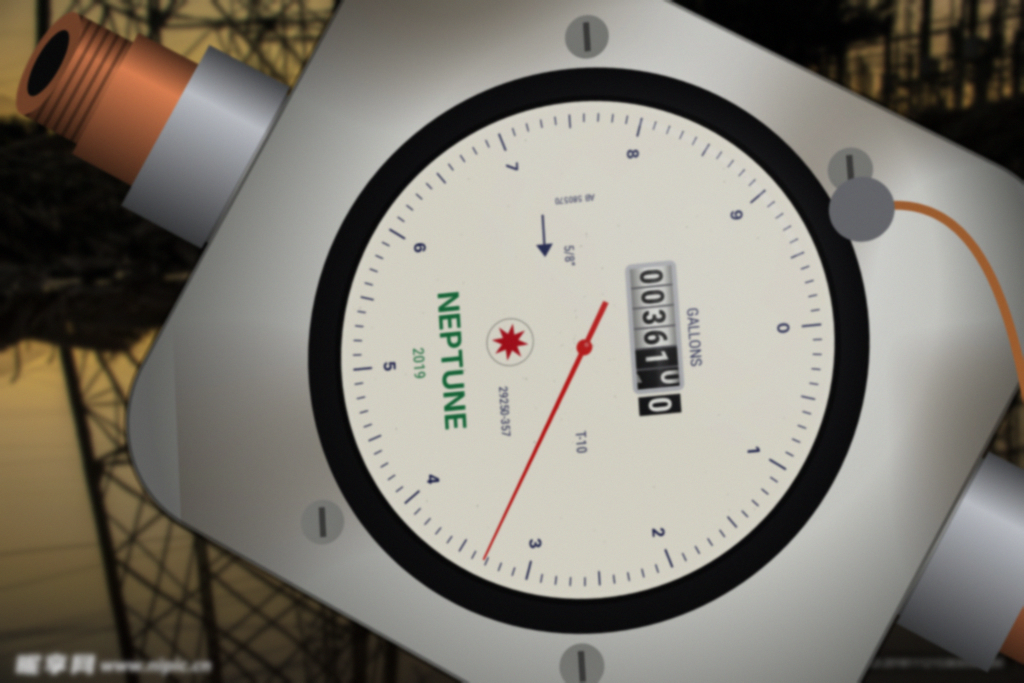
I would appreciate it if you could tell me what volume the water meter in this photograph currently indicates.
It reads 36103.3 gal
